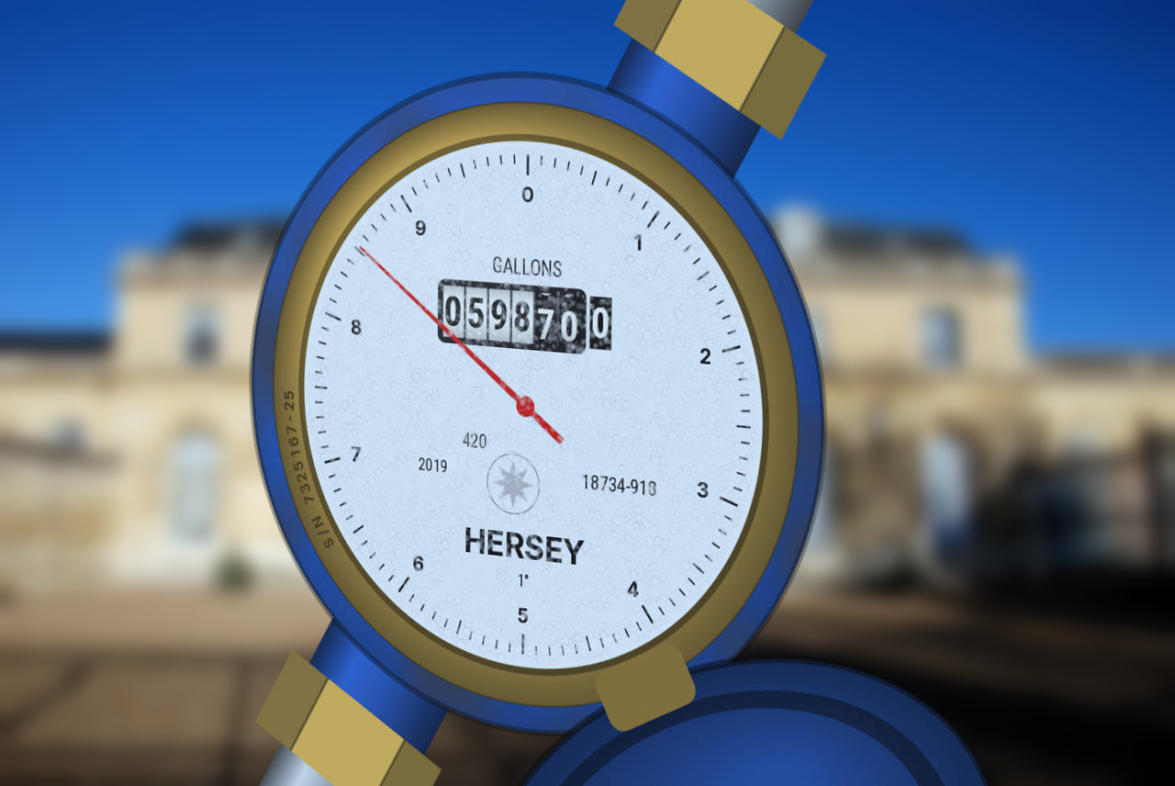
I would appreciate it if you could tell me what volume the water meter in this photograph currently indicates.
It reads 598698.5 gal
